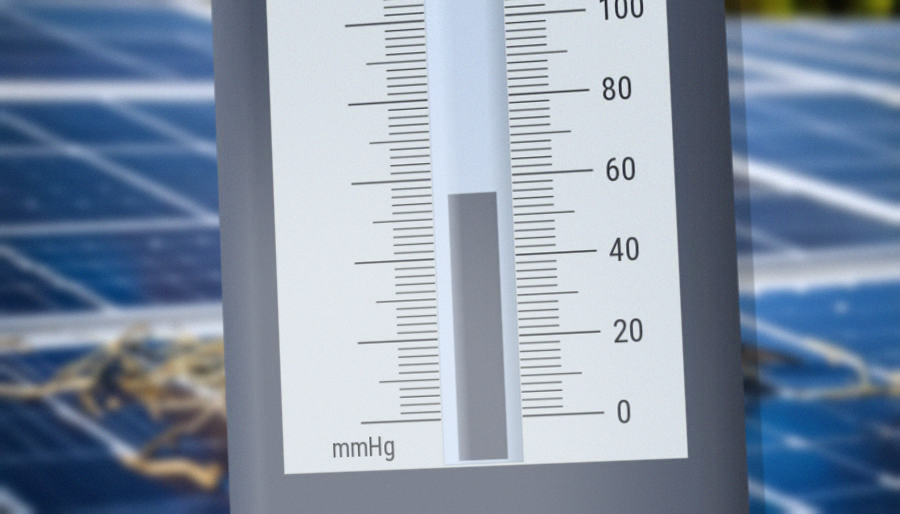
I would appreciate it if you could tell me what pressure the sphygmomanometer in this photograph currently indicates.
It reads 56 mmHg
